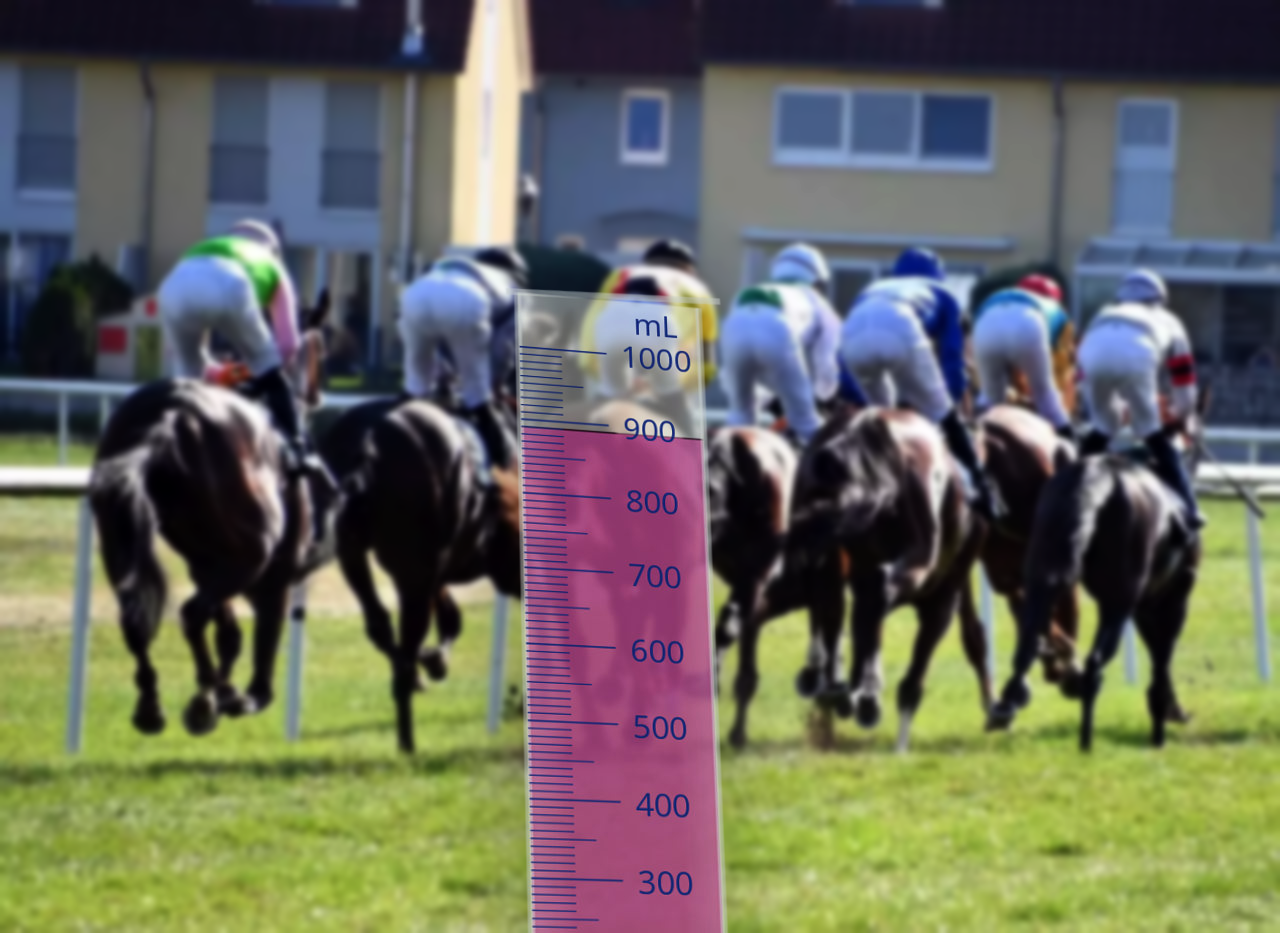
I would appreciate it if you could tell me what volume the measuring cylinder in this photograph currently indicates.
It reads 890 mL
